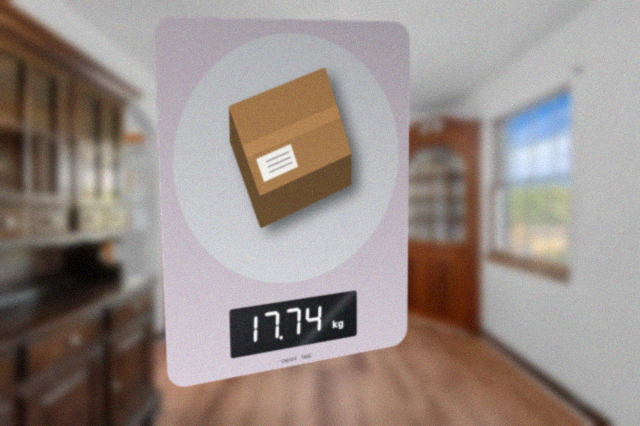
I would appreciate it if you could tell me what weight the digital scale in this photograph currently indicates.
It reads 17.74 kg
